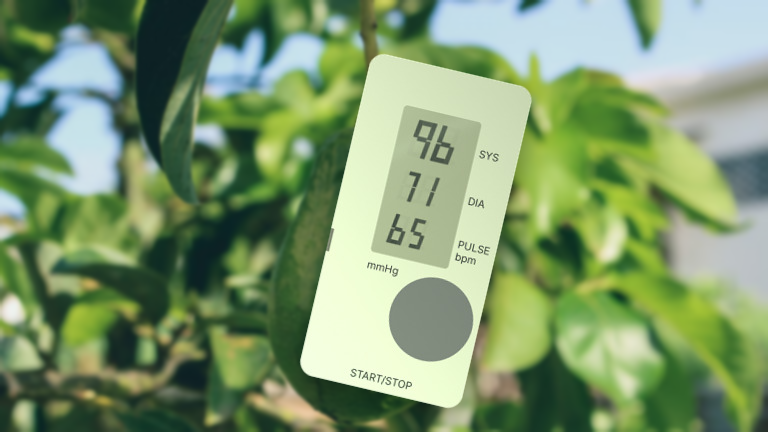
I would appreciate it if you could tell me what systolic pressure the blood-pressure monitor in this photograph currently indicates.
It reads 96 mmHg
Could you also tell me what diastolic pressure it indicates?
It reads 71 mmHg
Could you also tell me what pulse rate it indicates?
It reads 65 bpm
